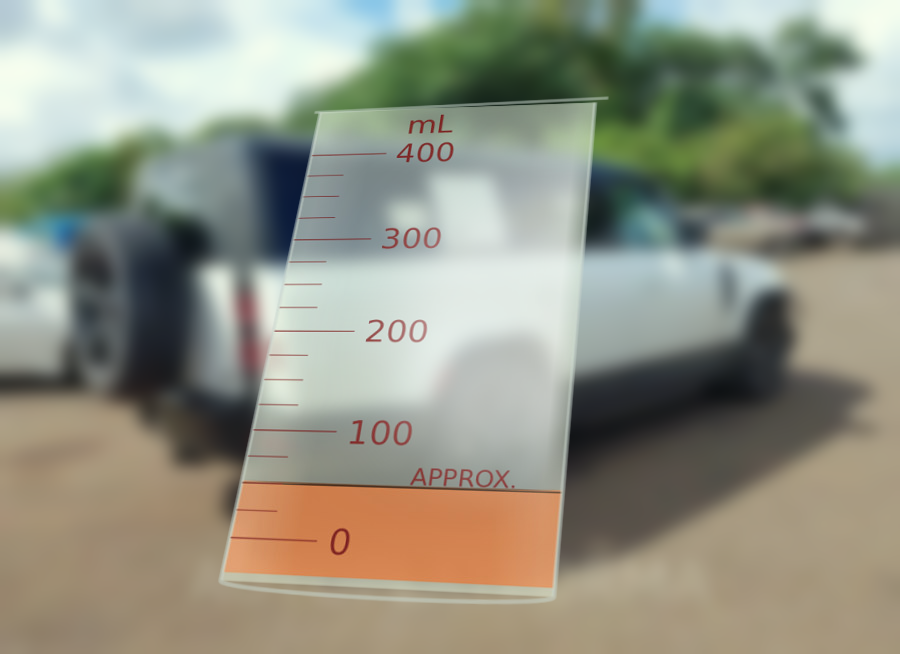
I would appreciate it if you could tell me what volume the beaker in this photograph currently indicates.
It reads 50 mL
